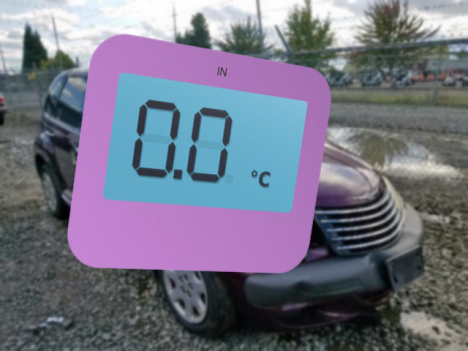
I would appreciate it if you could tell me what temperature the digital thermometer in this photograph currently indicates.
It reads 0.0 °C
